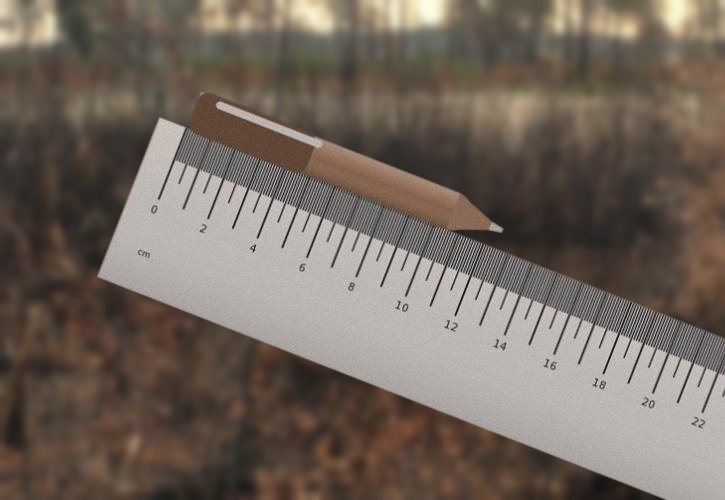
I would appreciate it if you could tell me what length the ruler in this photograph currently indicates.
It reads 12.5 cm
